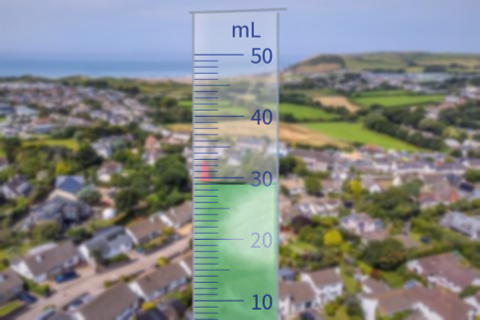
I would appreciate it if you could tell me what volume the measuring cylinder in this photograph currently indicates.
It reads 29 mL
